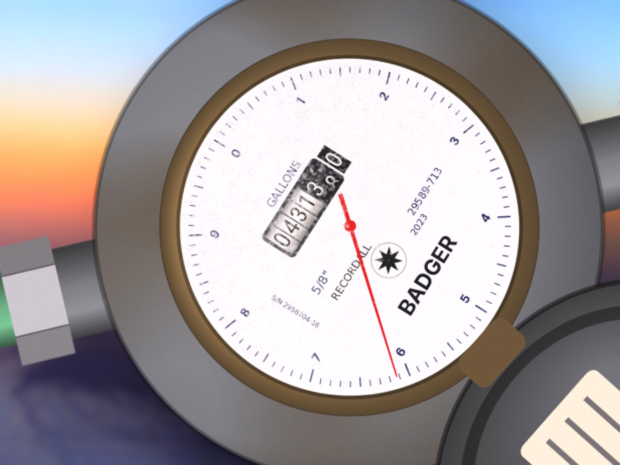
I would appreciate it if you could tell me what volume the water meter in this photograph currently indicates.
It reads 431376.1 gal
